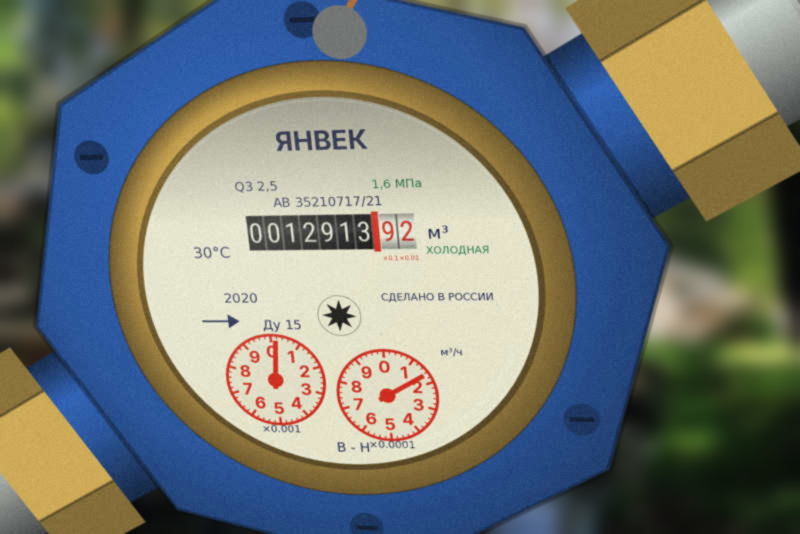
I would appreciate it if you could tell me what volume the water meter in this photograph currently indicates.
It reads 12913.9201 m³
